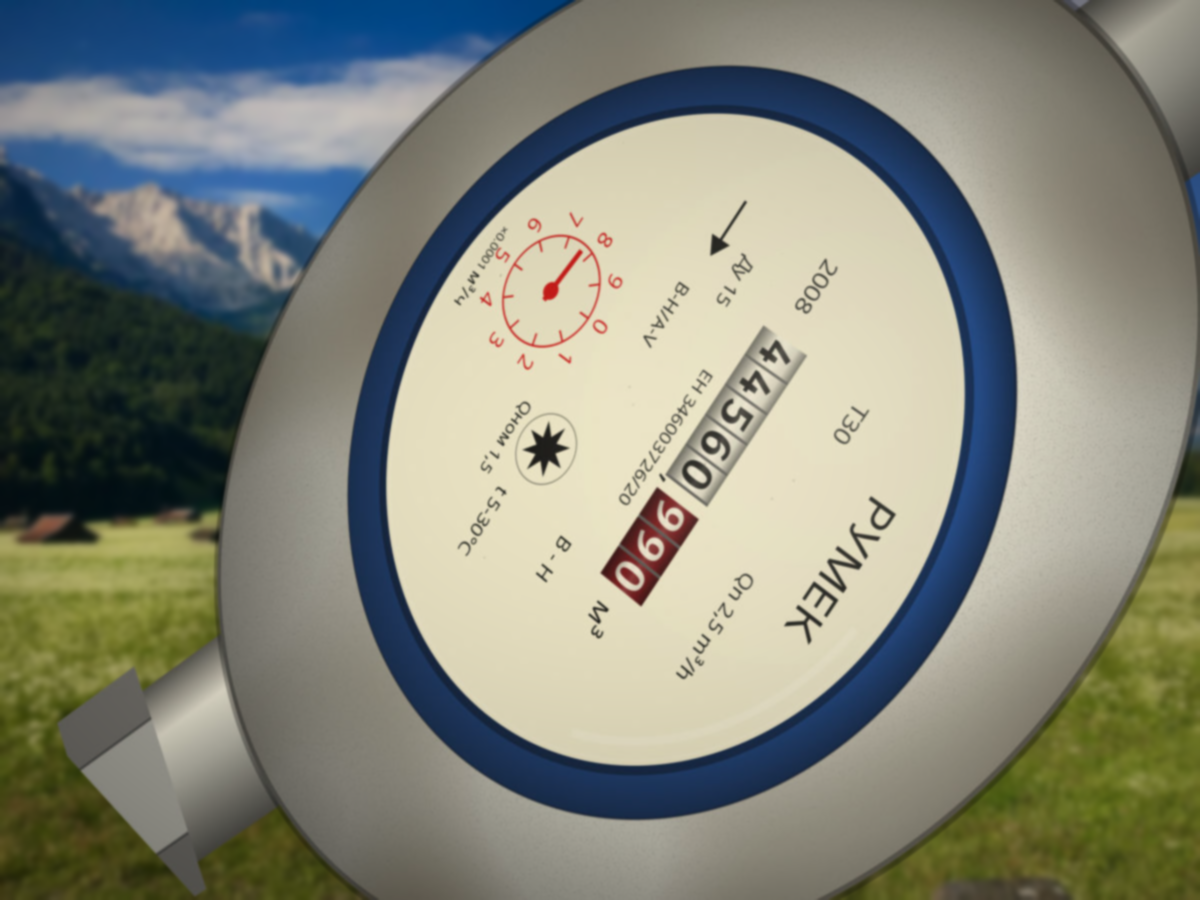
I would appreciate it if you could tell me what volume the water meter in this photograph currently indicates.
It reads 44560.9907 m³
